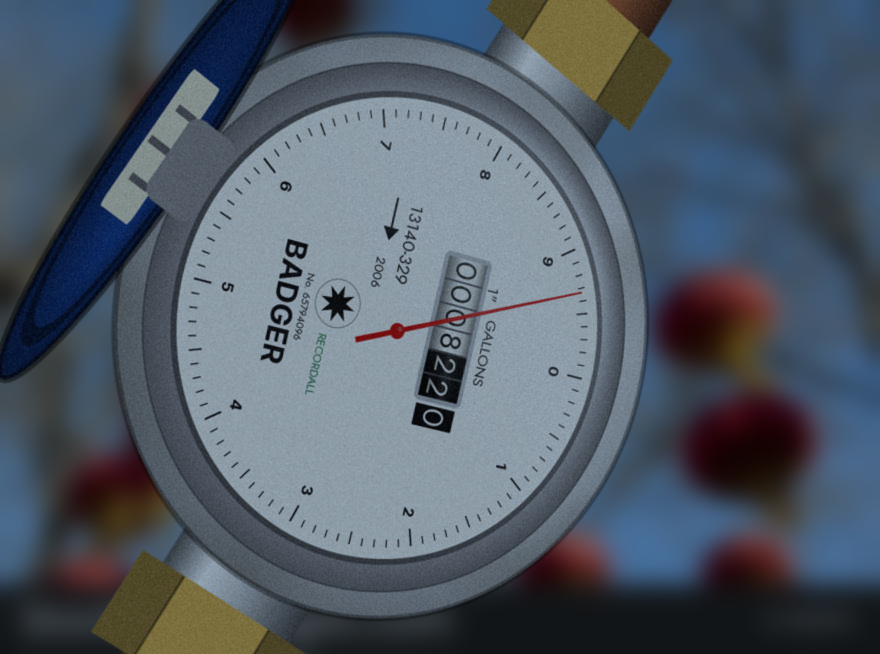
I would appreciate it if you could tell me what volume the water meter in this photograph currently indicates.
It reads 8219.3 gal
